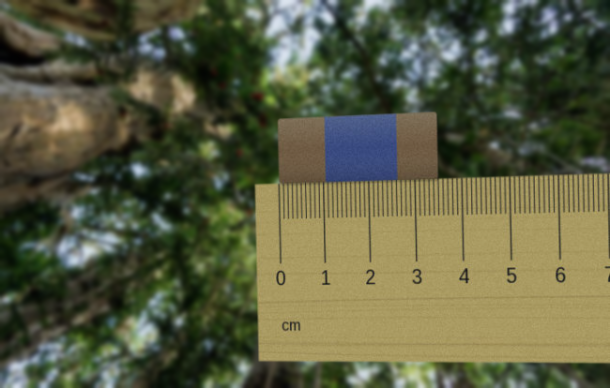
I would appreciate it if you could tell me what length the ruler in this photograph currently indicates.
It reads 3.5 cm
